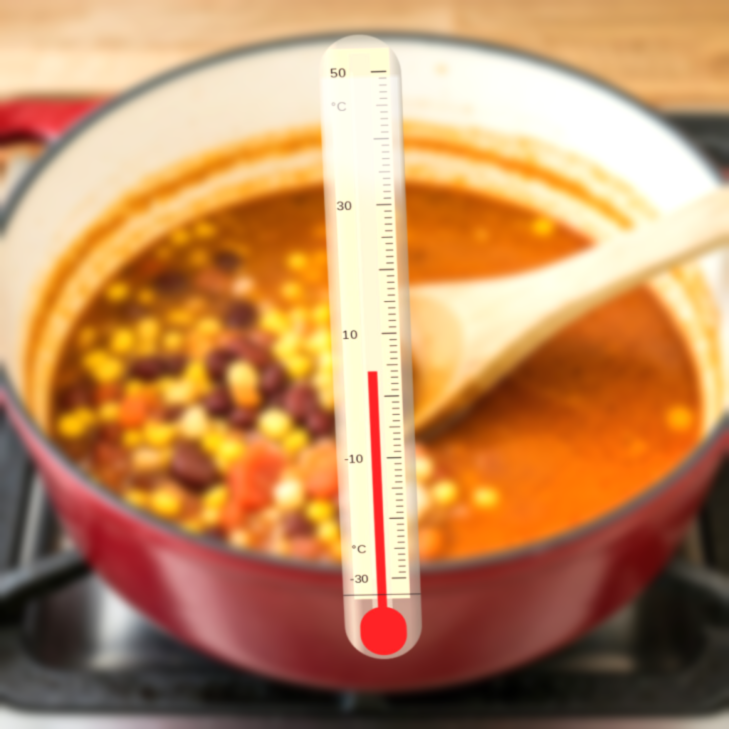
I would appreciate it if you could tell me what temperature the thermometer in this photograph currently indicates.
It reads 4 °C
